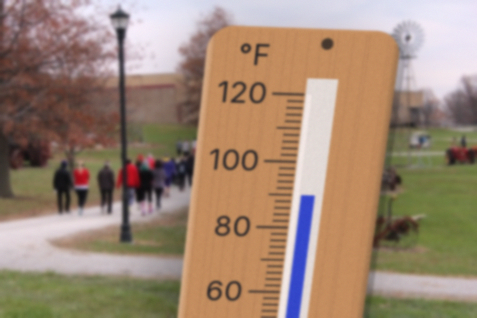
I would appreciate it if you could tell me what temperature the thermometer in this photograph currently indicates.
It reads 90 °F
